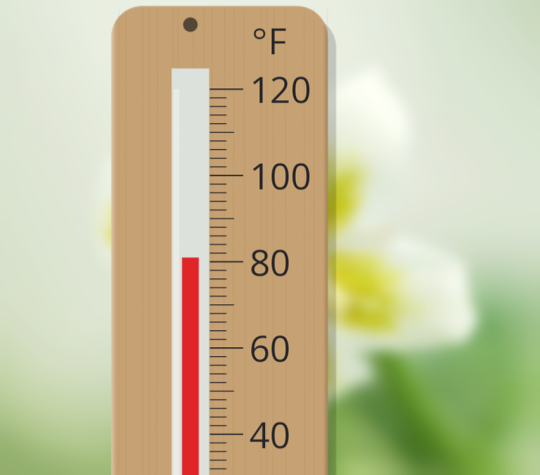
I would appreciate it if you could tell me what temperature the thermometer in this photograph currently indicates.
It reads 81 °F
